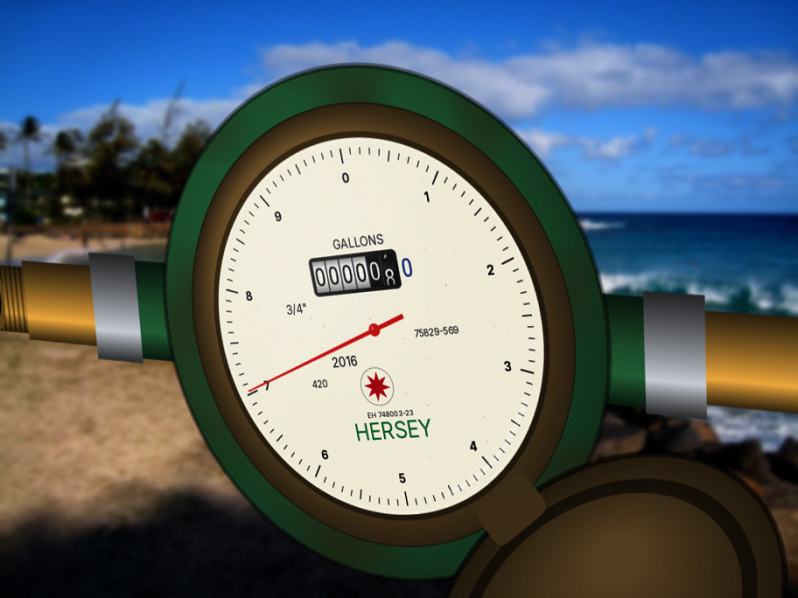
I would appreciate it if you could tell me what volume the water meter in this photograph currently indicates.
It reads 77.0 gal
